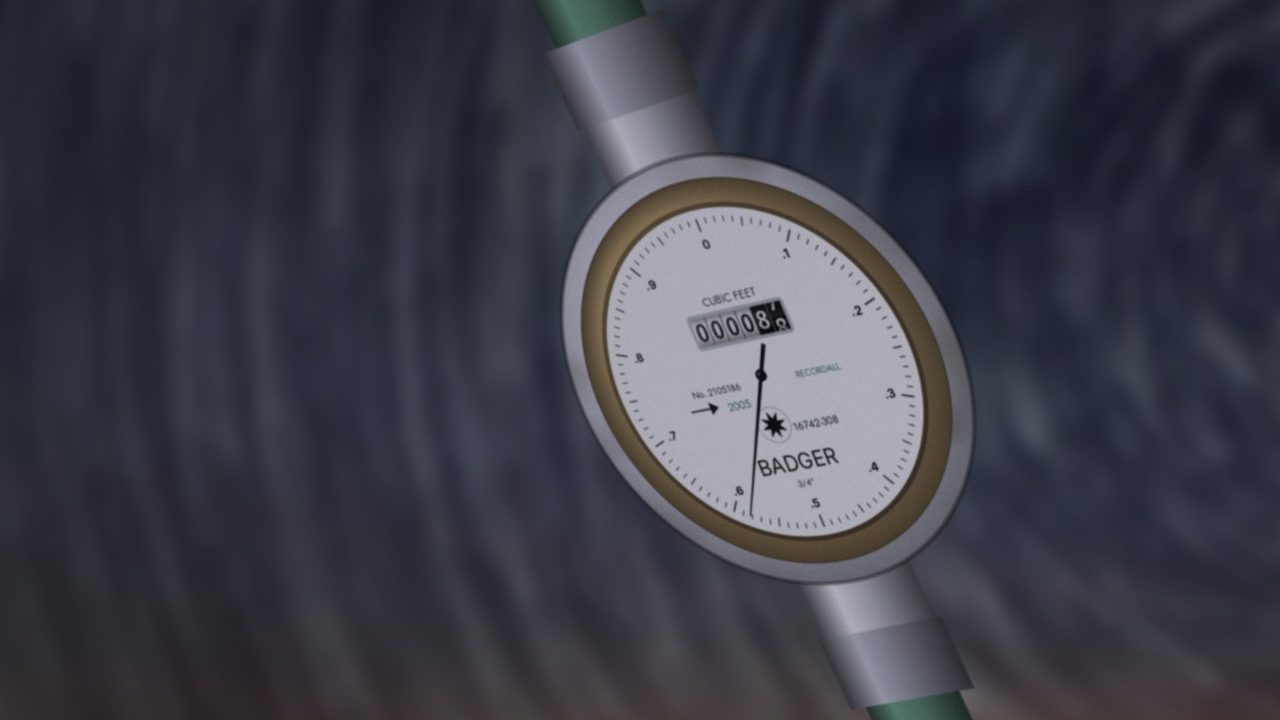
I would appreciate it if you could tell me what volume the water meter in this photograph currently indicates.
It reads 87.58 ft³
